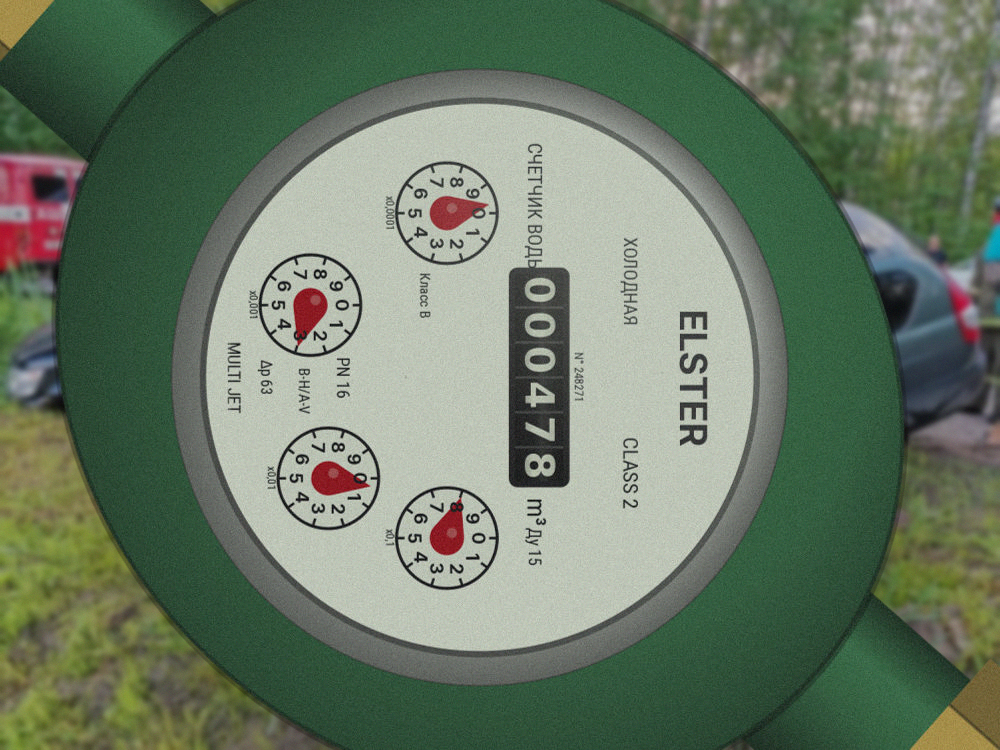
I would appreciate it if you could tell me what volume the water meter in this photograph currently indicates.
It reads 478.8029 m³
